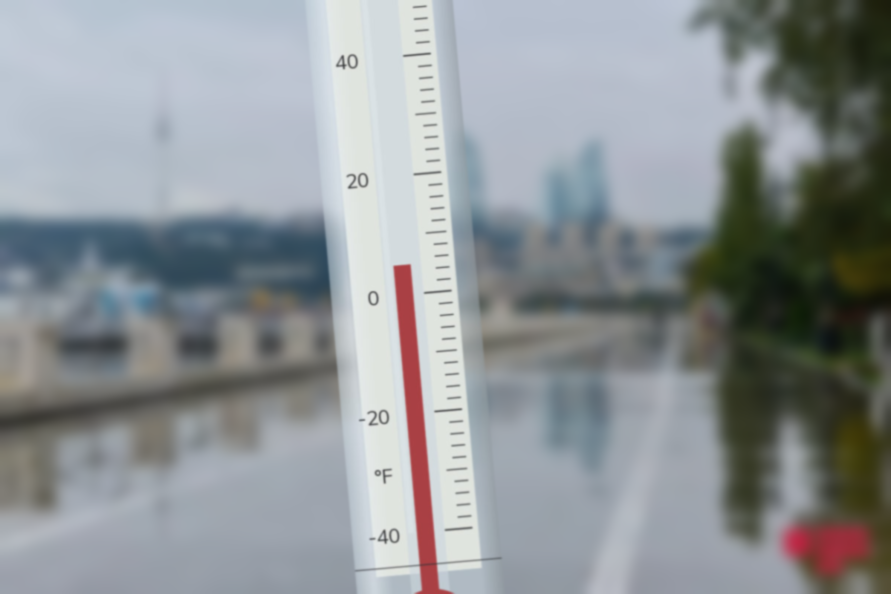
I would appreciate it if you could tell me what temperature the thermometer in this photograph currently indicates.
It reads 5 °F
